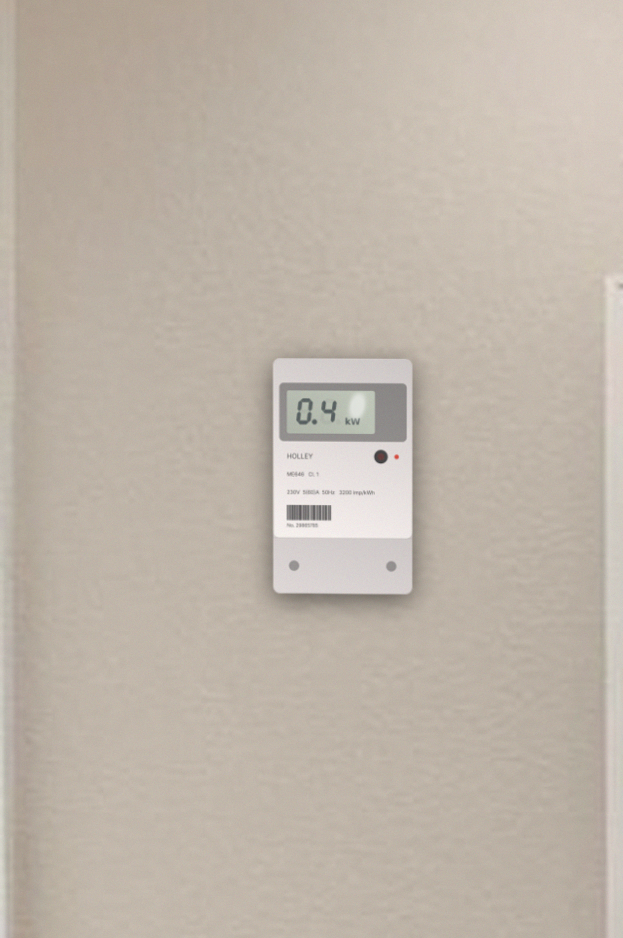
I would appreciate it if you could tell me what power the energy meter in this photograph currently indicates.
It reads 0.4 kW
